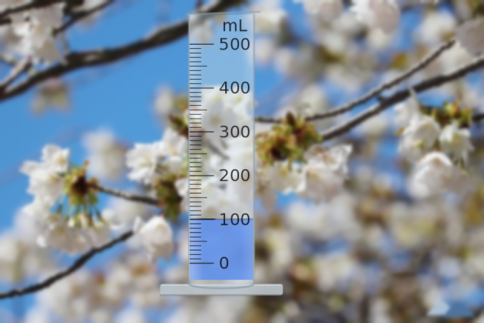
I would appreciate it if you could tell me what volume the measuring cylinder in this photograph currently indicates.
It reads 100 mL
